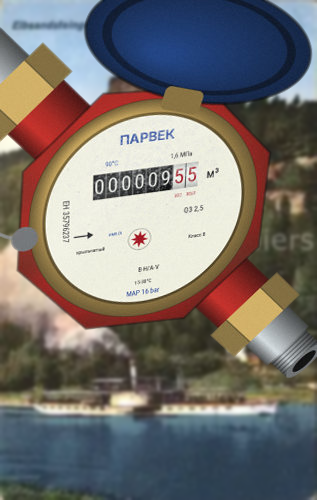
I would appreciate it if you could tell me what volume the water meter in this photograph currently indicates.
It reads 9.55 m³
